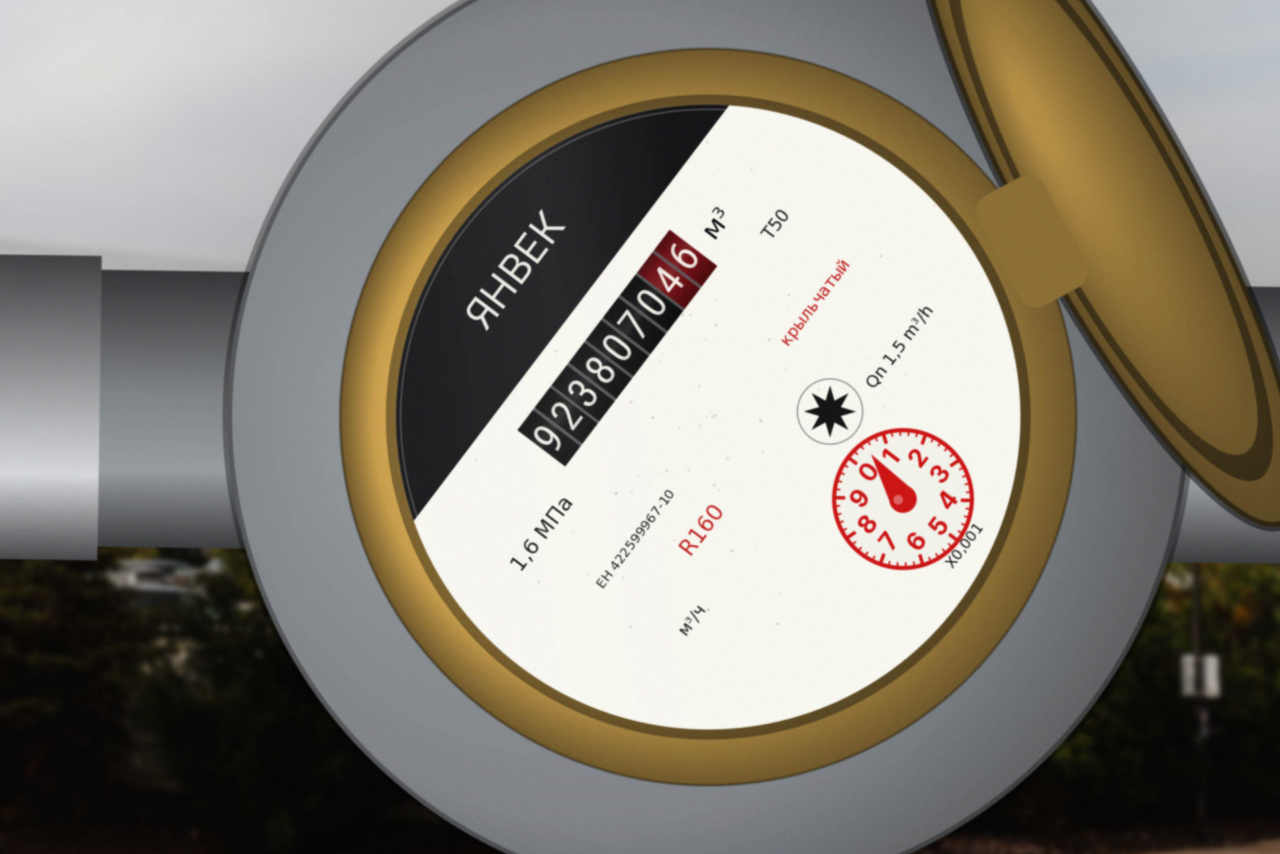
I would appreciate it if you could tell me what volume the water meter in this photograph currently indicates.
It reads 9238070.460 m³
